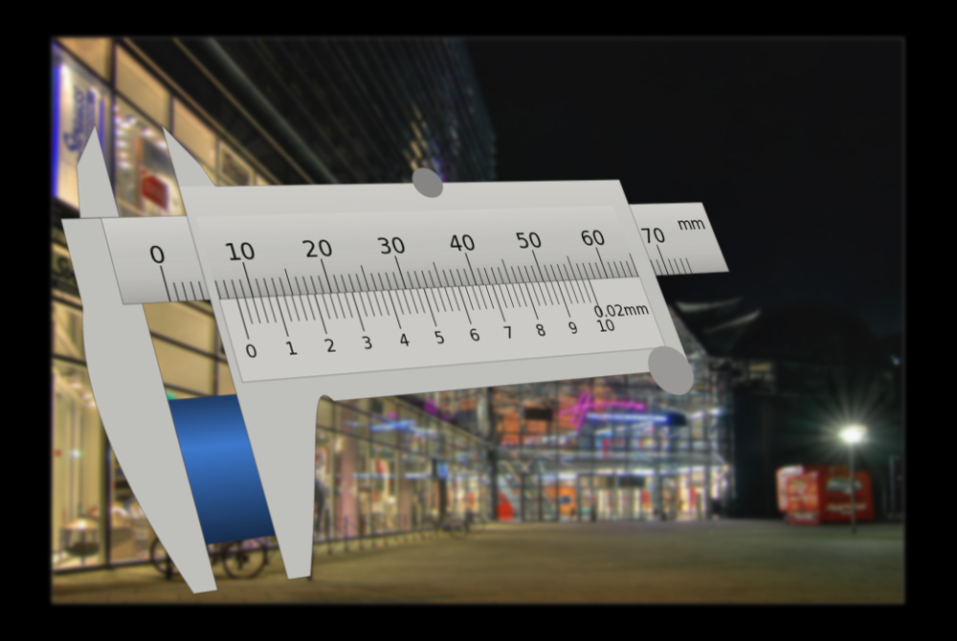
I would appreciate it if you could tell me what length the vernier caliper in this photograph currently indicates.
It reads 8.0 mm
